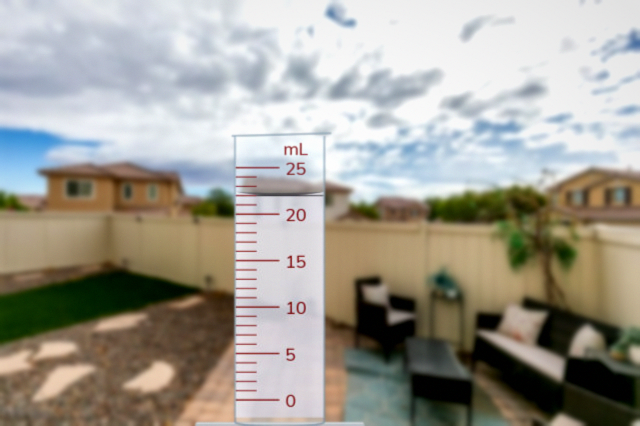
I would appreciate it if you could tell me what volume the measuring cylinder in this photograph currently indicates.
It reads 22 mL
